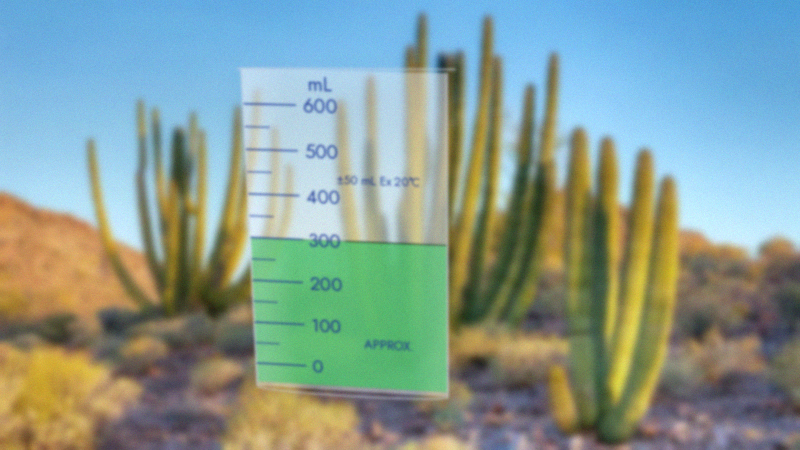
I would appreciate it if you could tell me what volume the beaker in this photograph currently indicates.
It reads 300 mL
